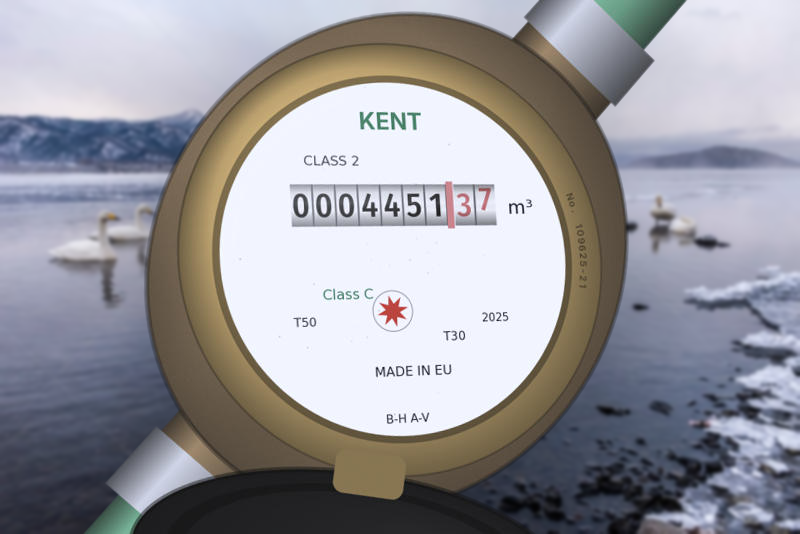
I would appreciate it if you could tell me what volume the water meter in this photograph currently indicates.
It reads 4451.37 m³
